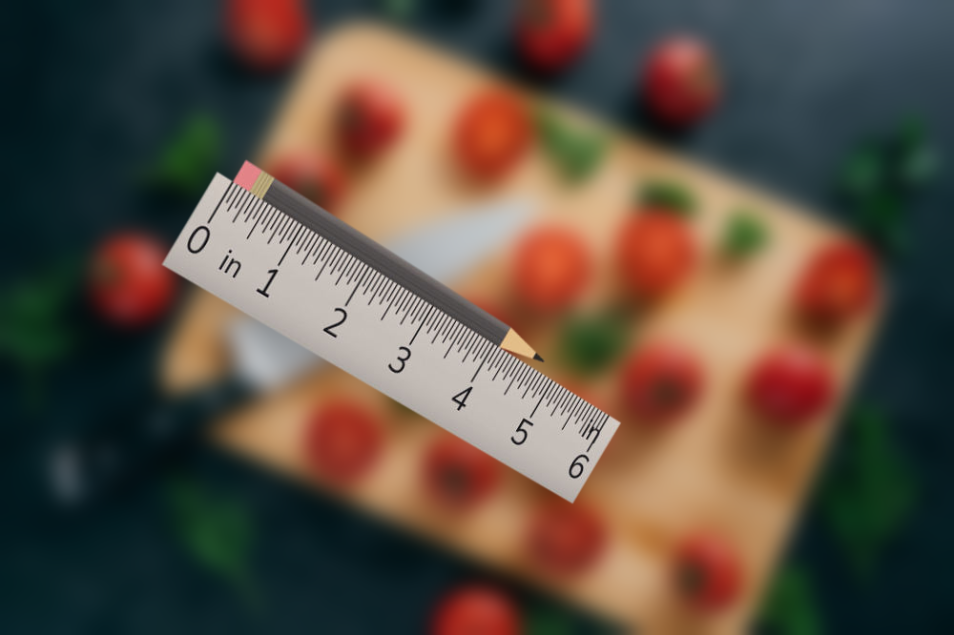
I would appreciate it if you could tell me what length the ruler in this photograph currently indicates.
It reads 4.75 in
